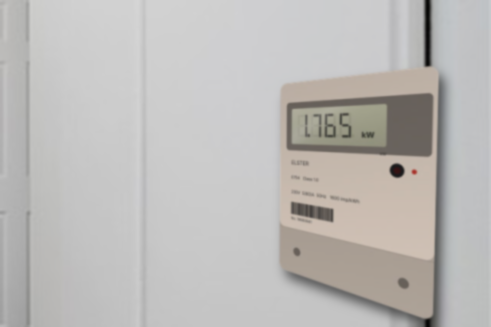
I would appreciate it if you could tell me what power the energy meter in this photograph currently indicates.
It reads 1.765 kW
